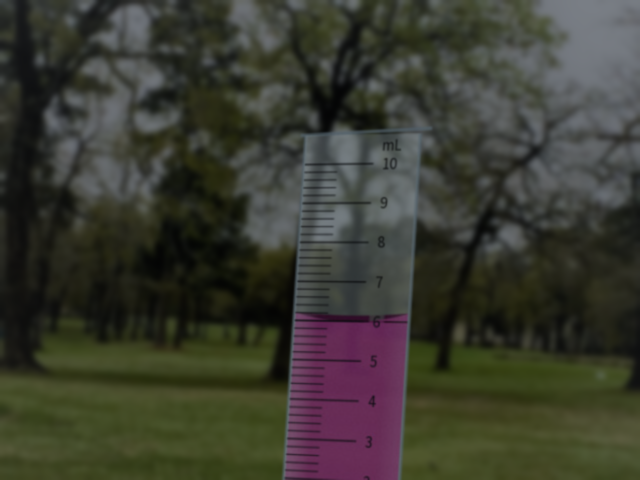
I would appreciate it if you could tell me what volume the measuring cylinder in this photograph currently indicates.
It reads 6 mL
